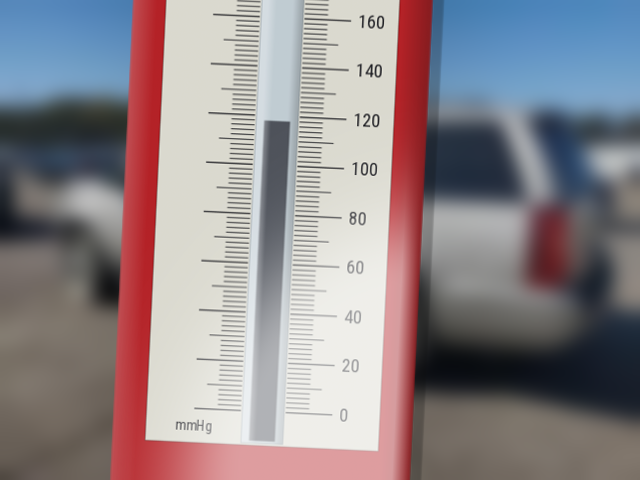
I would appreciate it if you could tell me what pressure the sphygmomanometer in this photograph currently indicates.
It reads 118 mmHg
